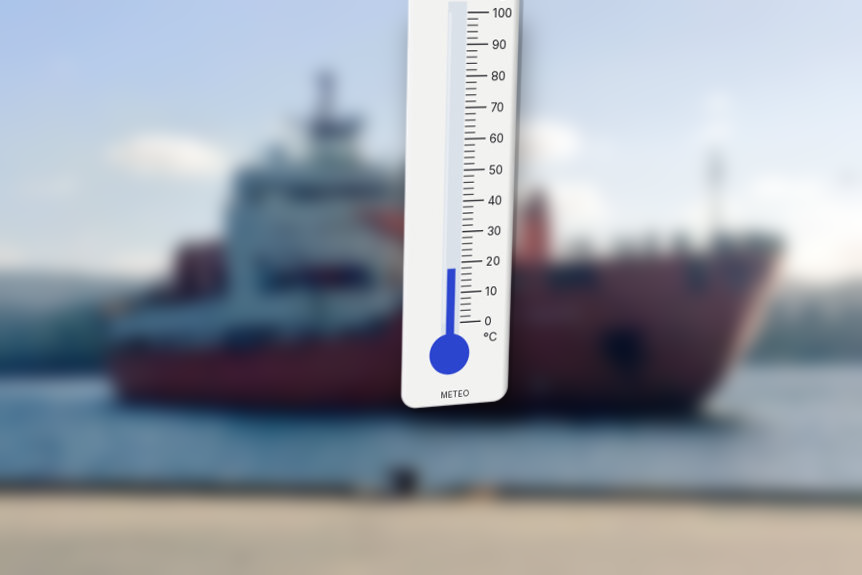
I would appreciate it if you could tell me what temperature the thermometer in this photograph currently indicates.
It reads 18 °C
